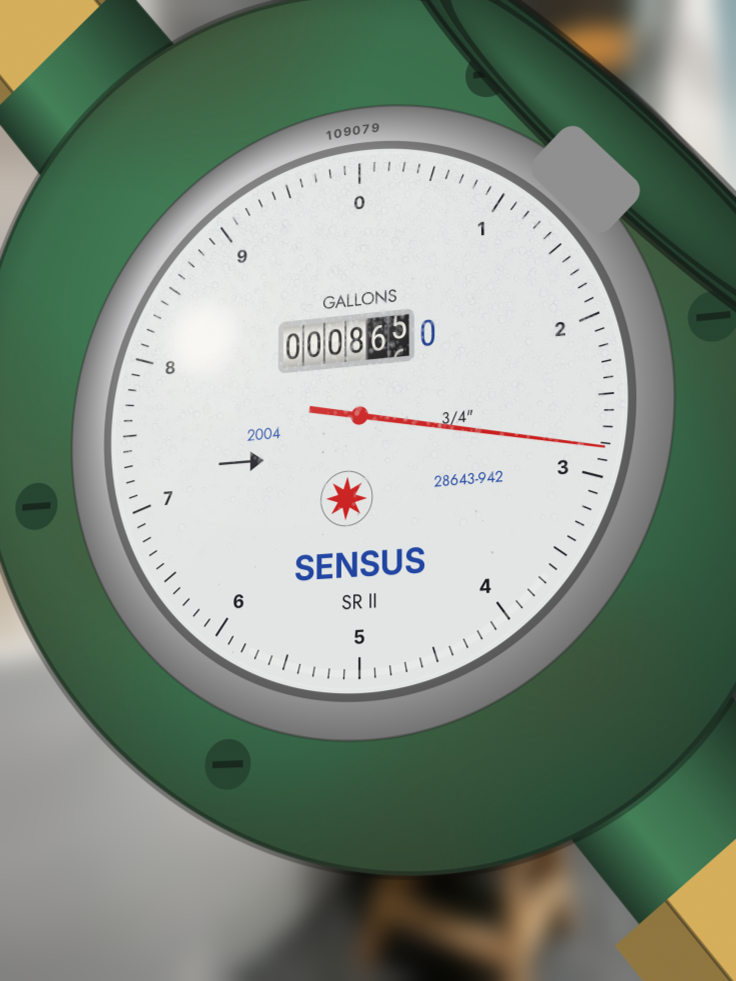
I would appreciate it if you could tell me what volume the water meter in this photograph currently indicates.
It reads 8652.8 gal
